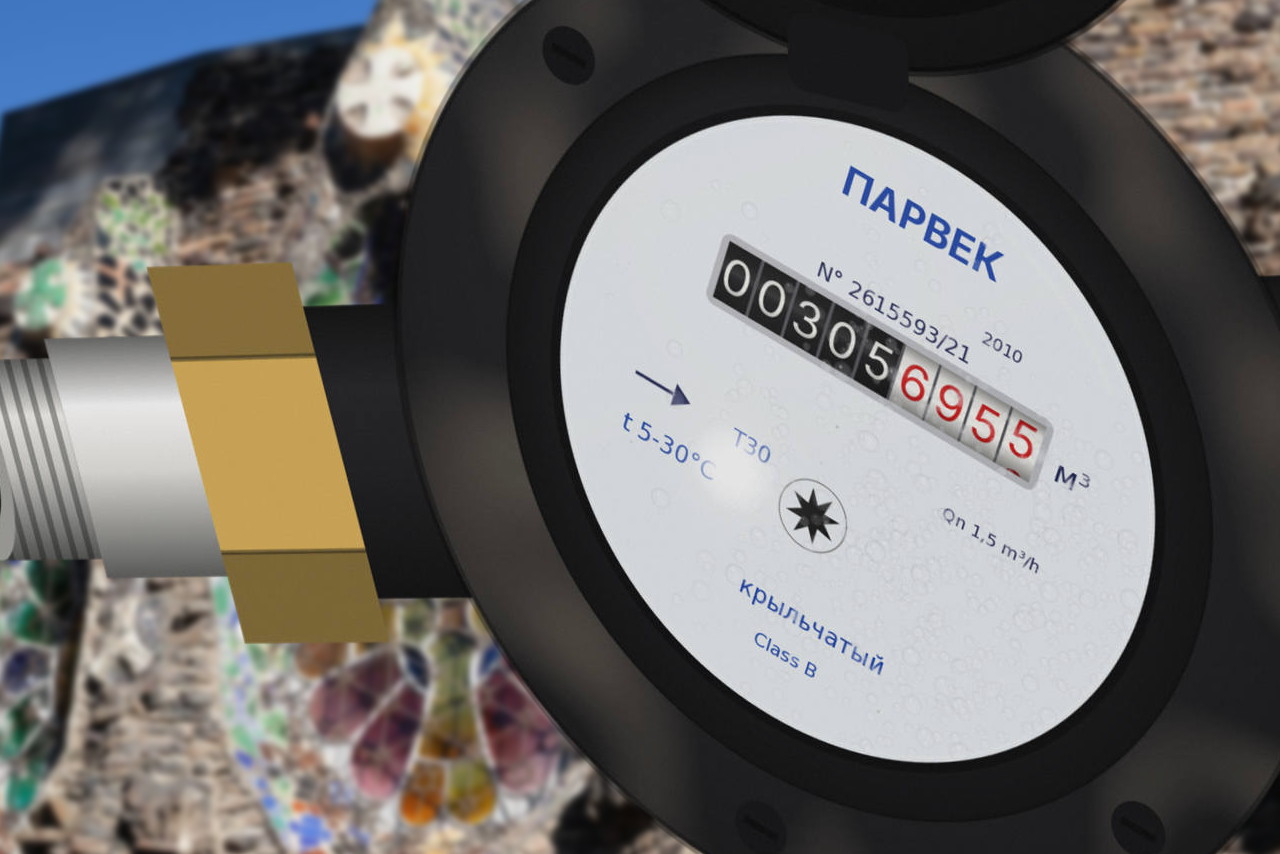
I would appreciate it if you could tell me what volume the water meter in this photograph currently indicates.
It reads 305.6955 m³
